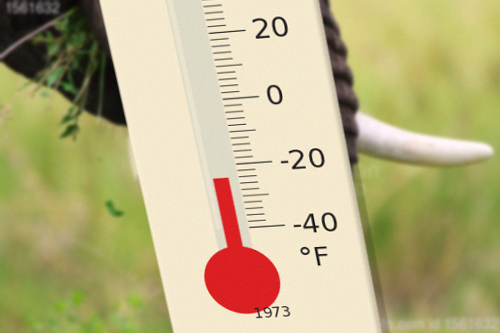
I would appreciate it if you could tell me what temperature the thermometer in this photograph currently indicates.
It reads -24 °F
